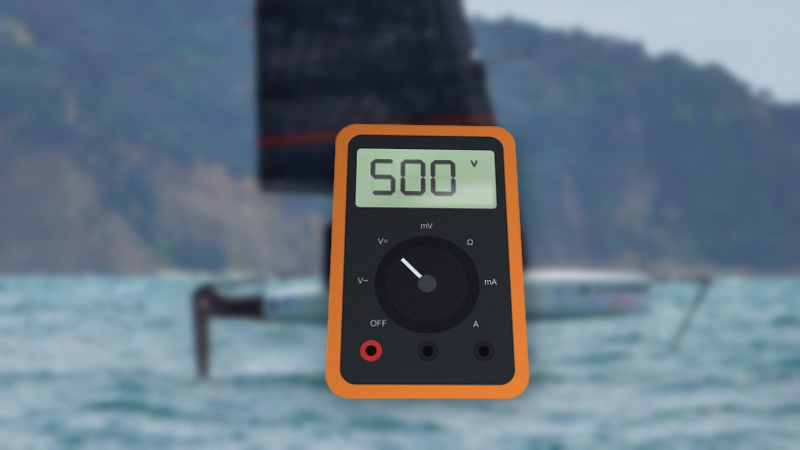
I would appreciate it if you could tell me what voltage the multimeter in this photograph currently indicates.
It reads 500 V
